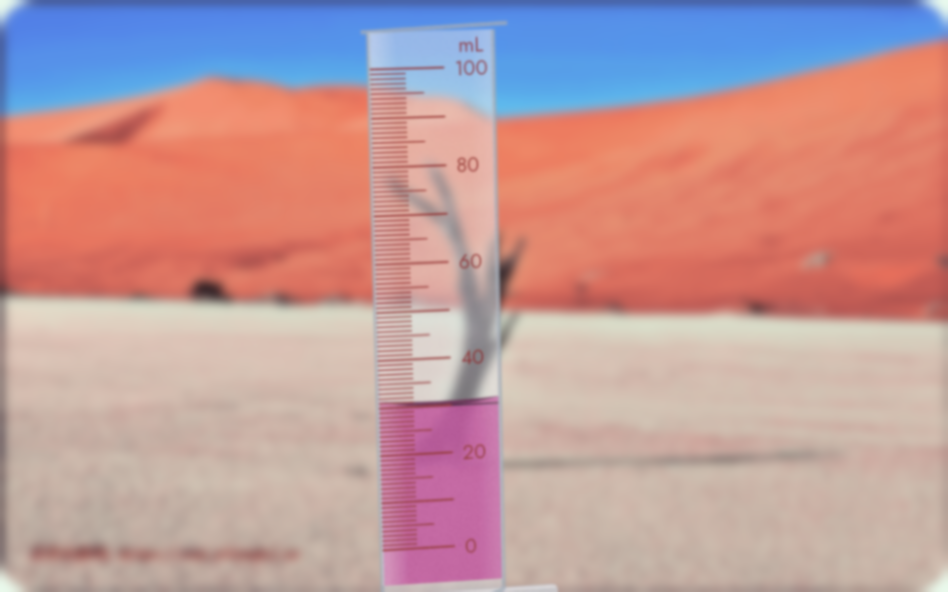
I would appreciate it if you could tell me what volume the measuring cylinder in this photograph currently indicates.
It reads 30 mL
